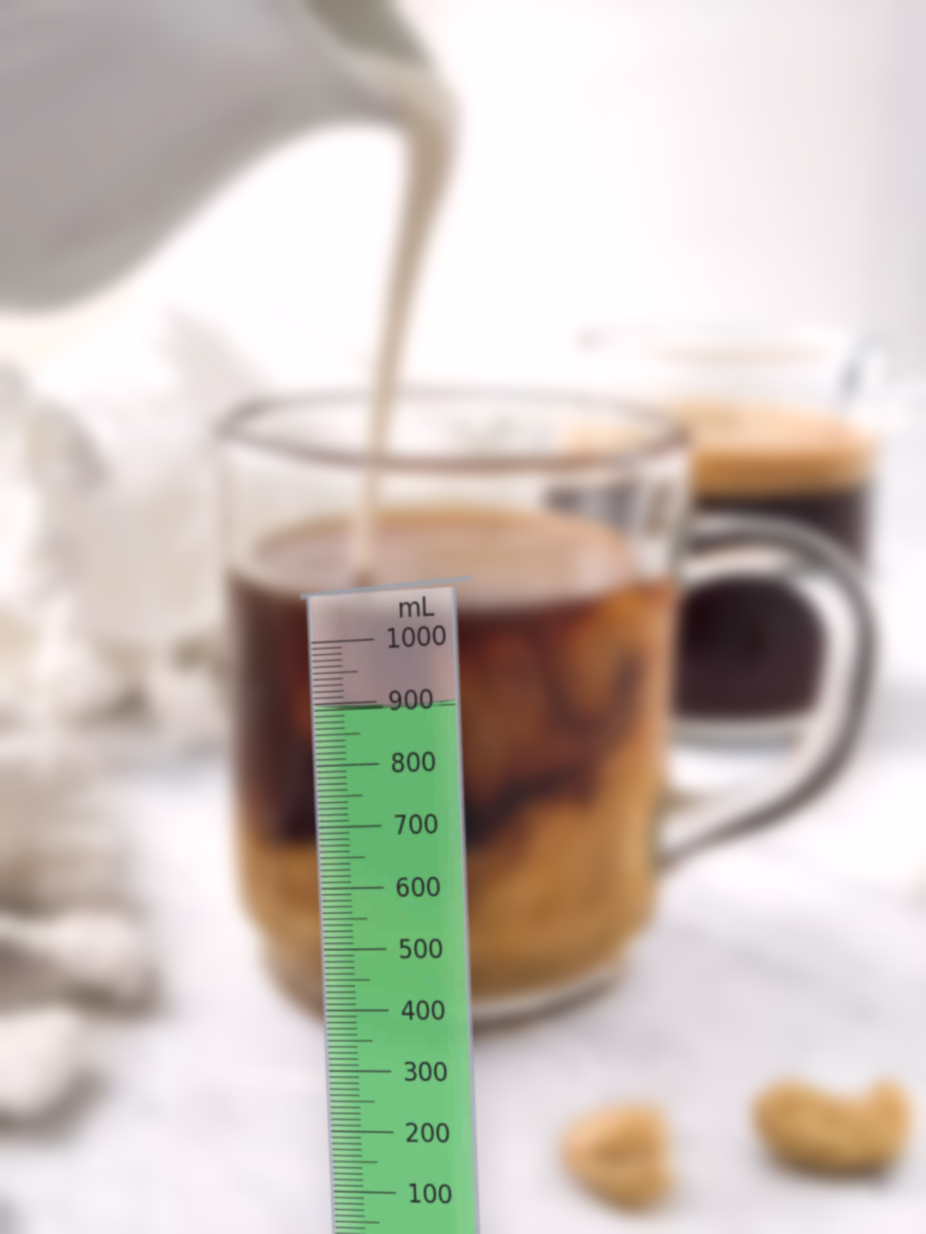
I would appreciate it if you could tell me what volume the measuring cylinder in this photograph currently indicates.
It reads 890 mL
